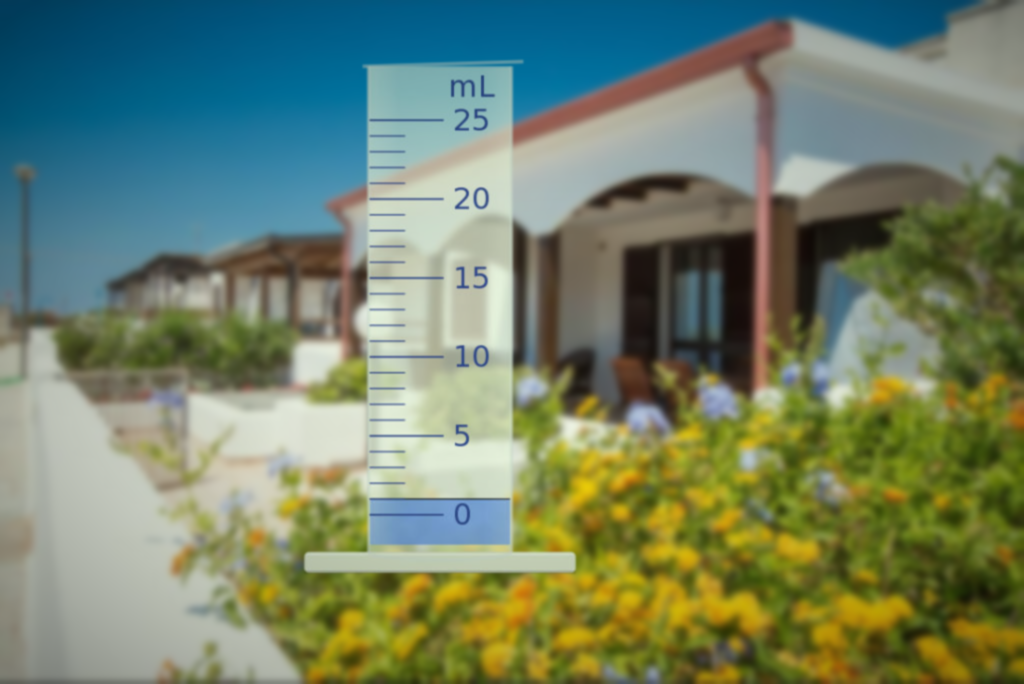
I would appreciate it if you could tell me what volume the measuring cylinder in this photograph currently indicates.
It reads 1 mL
